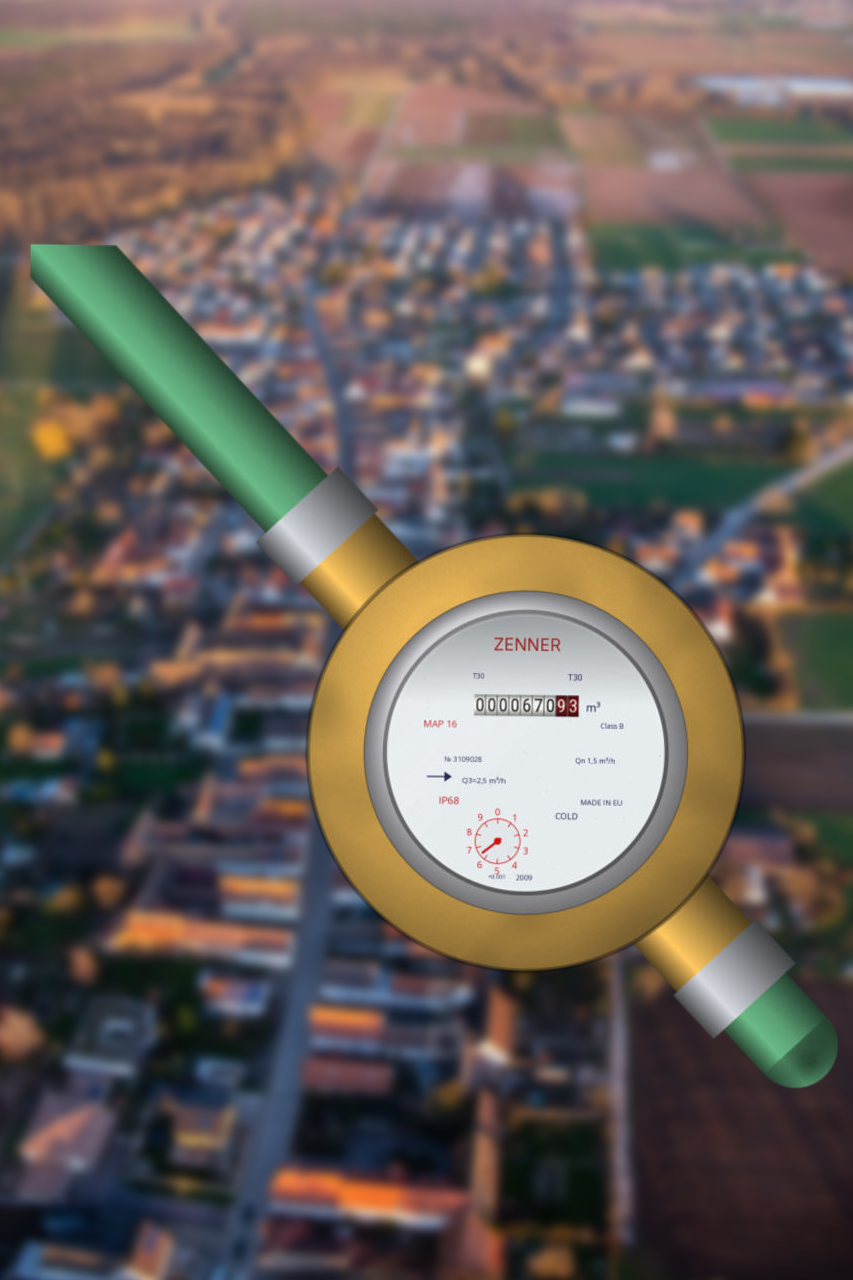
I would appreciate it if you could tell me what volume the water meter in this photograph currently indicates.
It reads 670.936 m³
